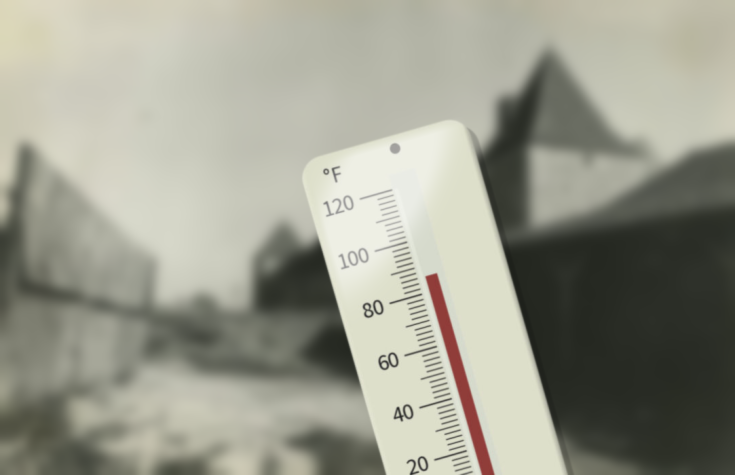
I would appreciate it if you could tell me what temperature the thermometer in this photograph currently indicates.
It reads 86 °F
